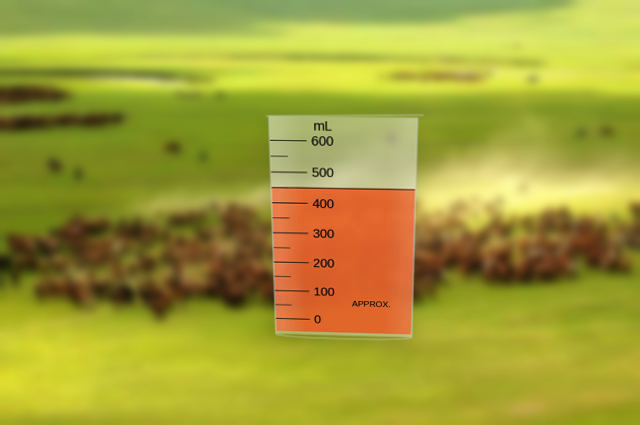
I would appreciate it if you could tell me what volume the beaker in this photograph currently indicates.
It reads 450 mL
